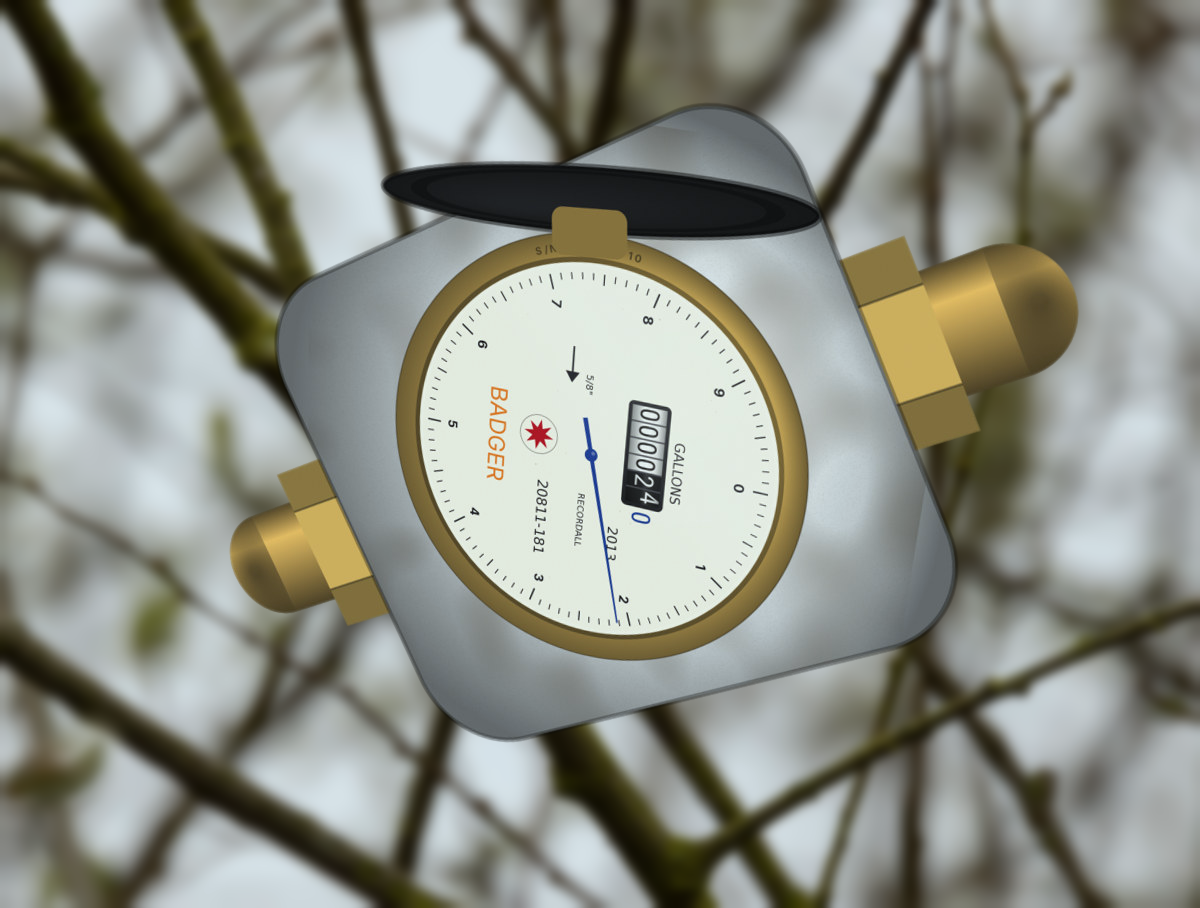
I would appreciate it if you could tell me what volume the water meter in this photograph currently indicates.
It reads 242.1 gal
